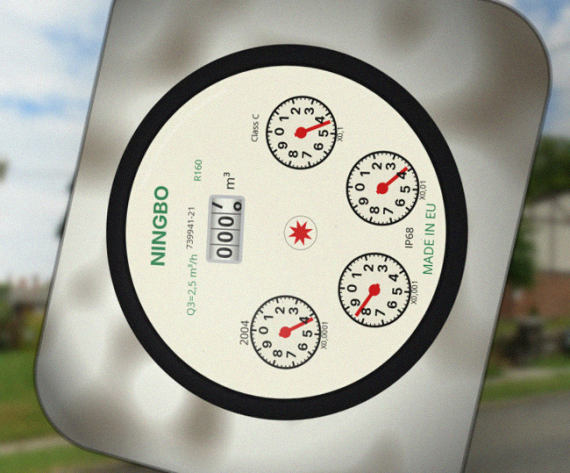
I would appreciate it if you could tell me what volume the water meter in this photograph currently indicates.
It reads 7.4384 m³
